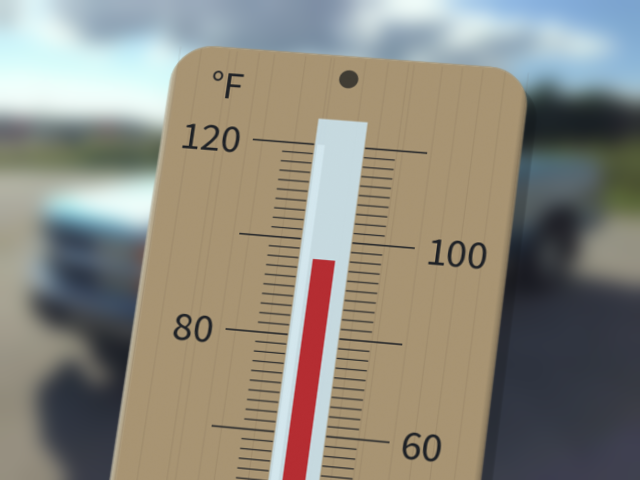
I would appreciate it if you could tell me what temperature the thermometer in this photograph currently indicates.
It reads 96 °F
